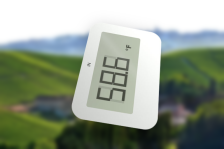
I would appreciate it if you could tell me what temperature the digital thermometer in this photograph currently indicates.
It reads 58.6 °F
